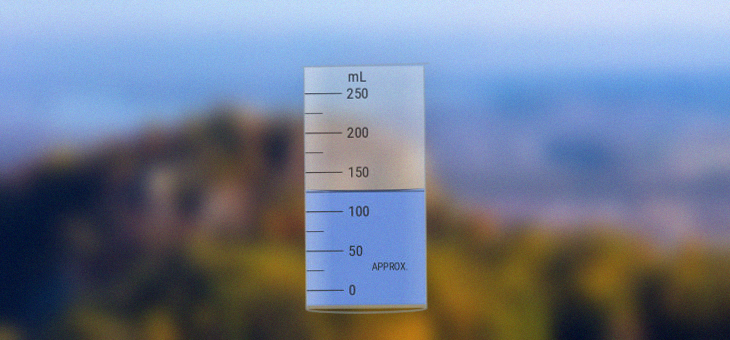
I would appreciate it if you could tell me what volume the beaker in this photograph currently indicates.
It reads 125 mL
